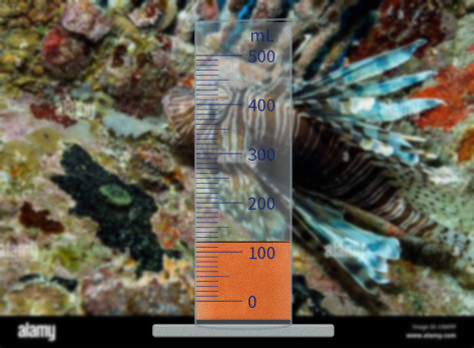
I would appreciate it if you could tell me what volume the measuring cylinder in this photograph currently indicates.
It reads 120 mL
